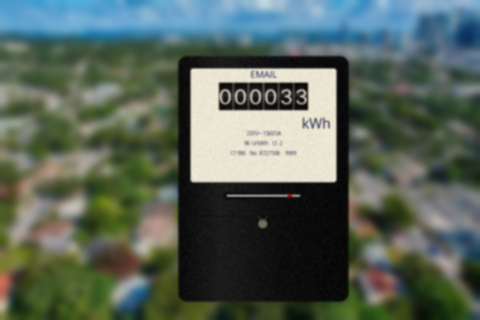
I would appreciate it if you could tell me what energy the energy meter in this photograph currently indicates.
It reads 33 kWh
